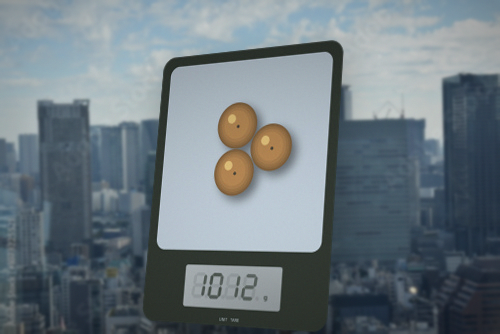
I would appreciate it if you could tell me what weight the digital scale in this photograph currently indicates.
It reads 1012 g
